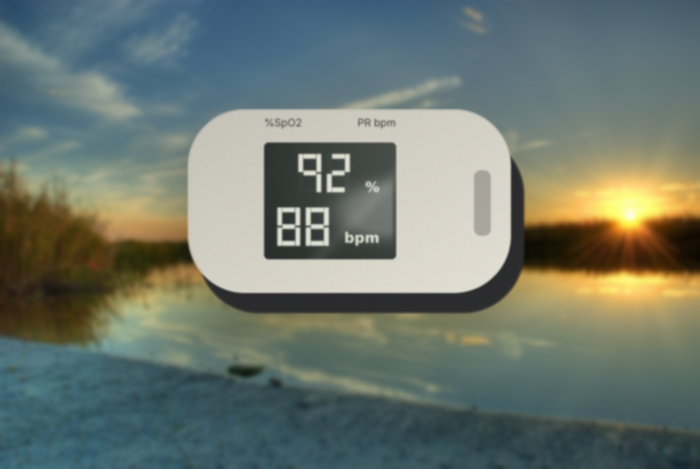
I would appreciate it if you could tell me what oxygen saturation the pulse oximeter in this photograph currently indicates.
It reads 92 %
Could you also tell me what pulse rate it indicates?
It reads 88 bpm
